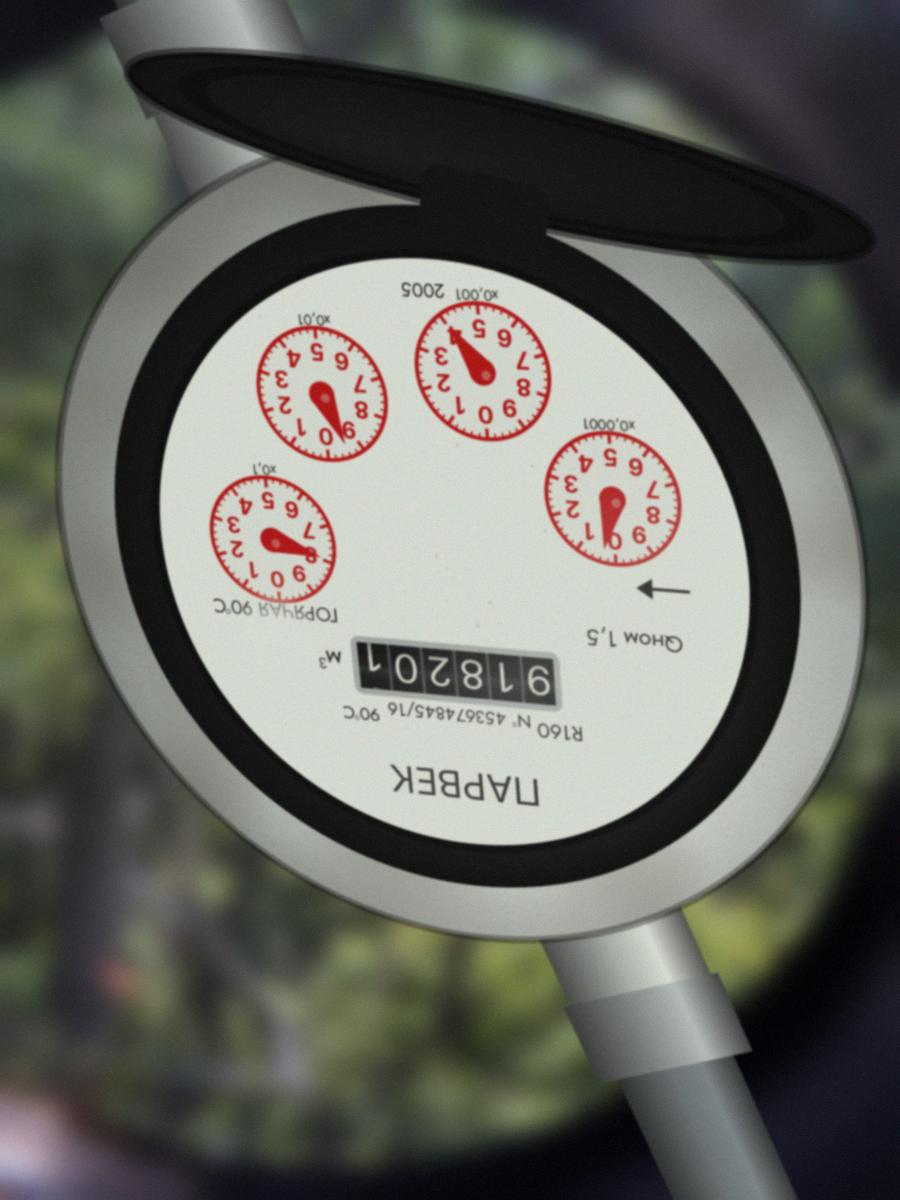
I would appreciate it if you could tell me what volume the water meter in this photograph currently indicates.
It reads 918200.7940 m³
